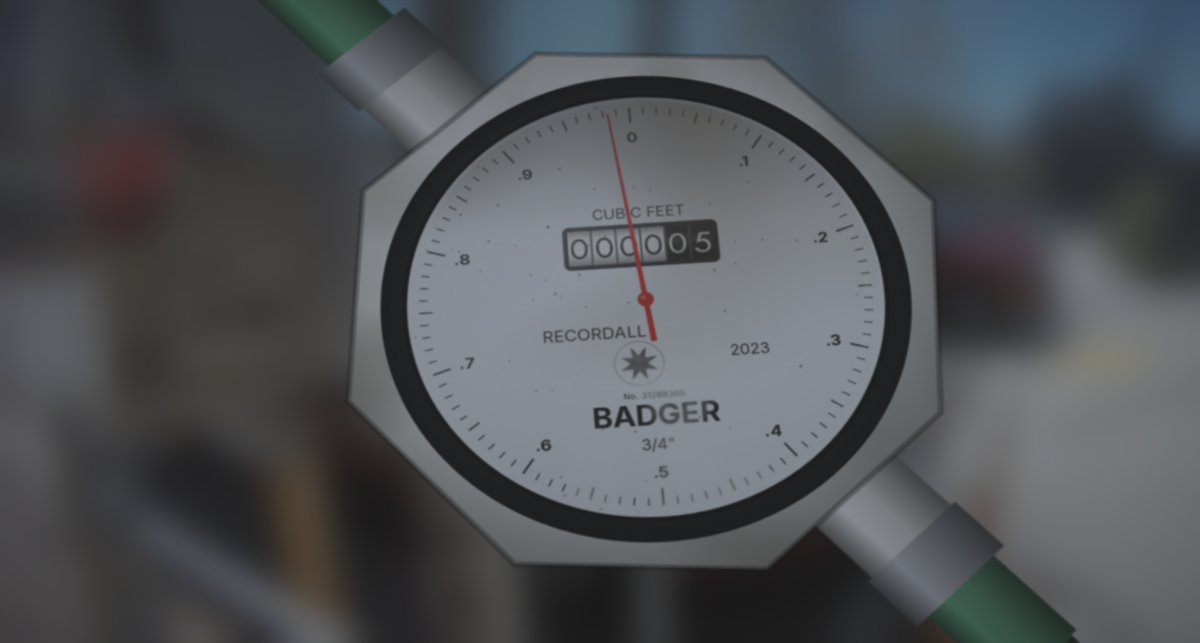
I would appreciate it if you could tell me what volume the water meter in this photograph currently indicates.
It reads 4.98 ft³
